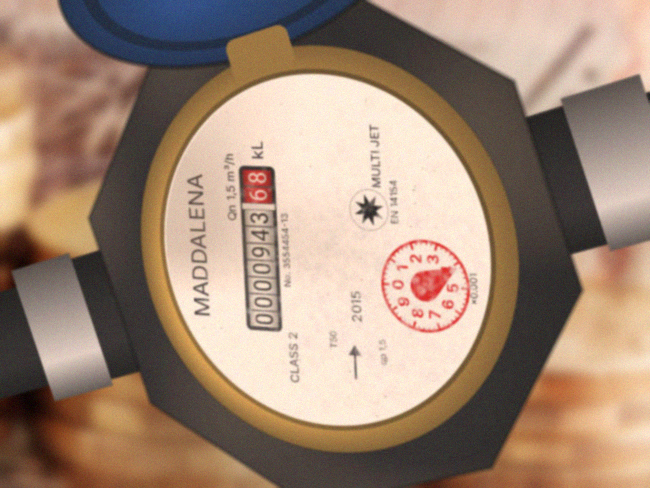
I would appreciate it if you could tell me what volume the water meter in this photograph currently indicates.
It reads 943.684 kL
